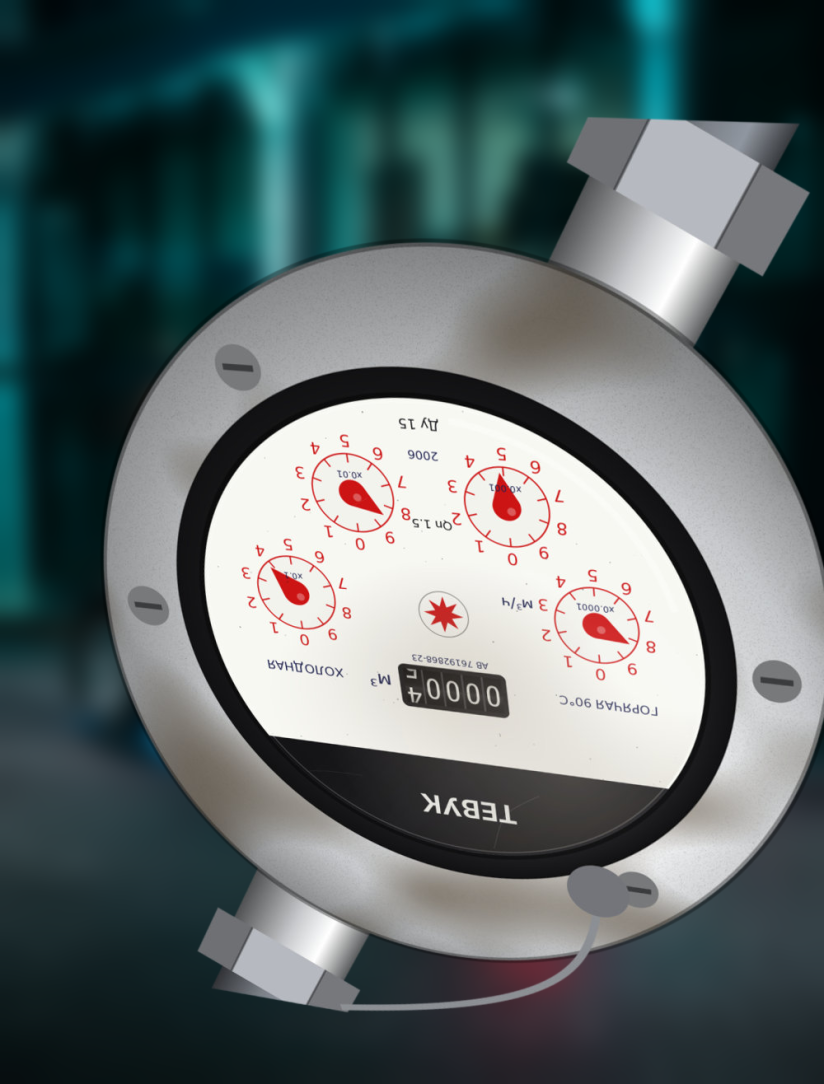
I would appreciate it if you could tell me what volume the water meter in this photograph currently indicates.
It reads 4.3848 m³
